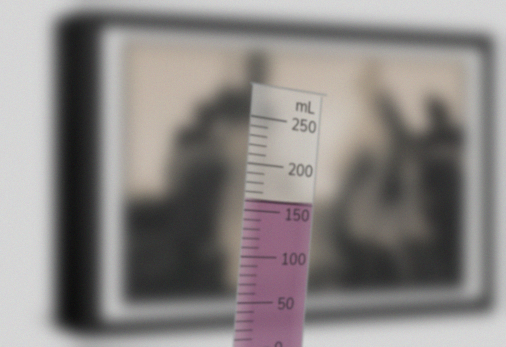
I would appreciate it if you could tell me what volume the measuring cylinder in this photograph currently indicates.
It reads 160 mL
